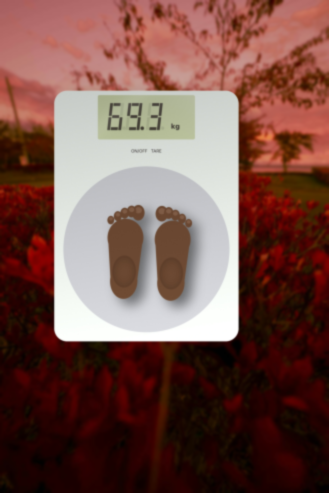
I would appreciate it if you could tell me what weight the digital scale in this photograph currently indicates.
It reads 69.3 kg
